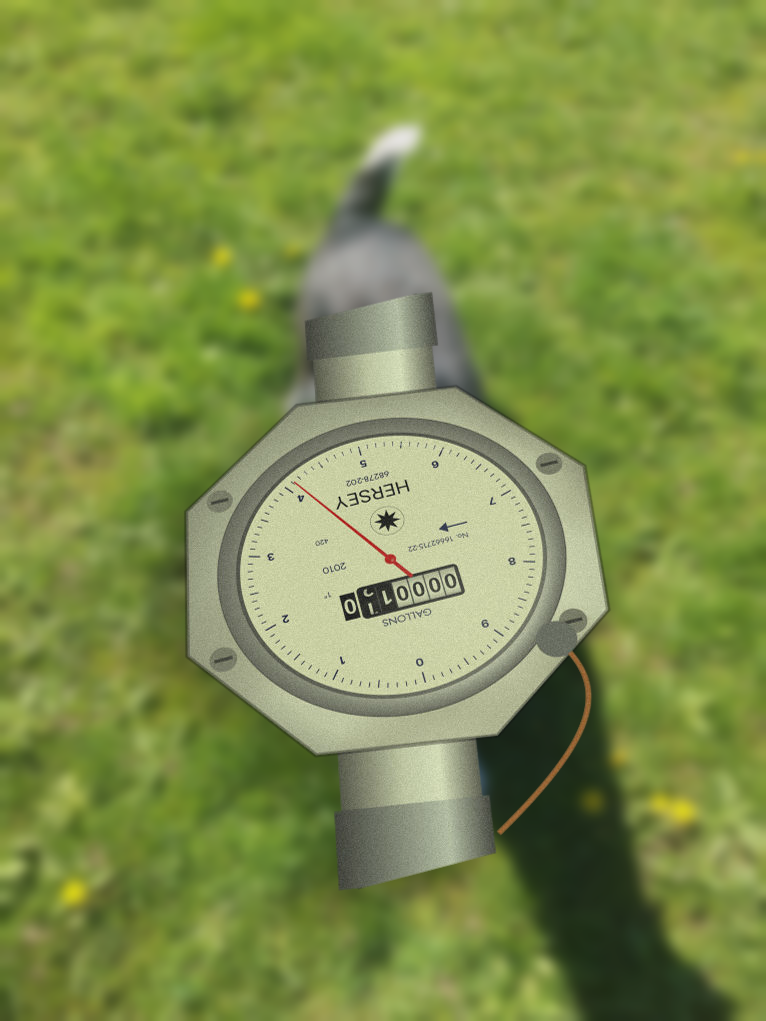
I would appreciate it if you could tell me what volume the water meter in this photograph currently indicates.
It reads 114.1 gal
